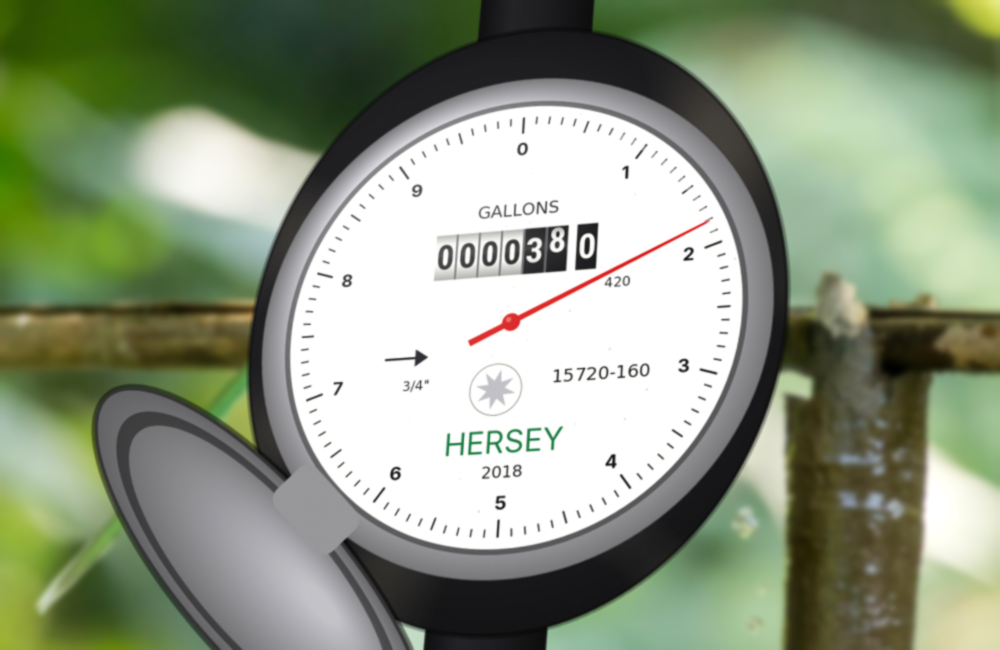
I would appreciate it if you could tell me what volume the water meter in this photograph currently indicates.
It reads 381.8 gal
